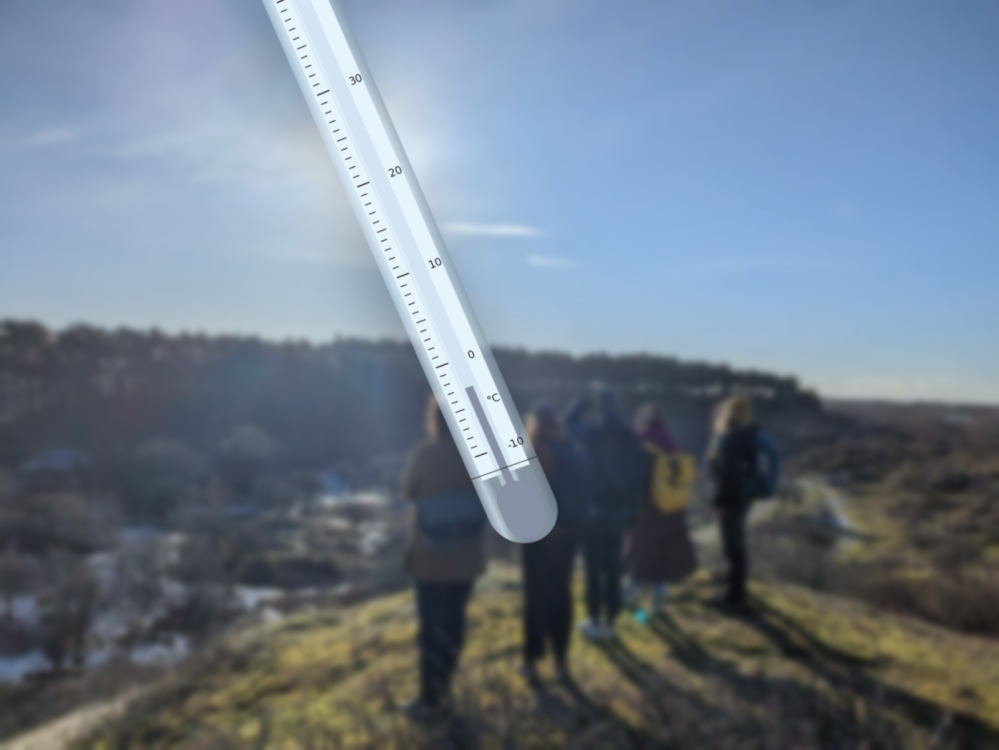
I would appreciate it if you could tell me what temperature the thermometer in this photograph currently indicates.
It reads -3 °C
